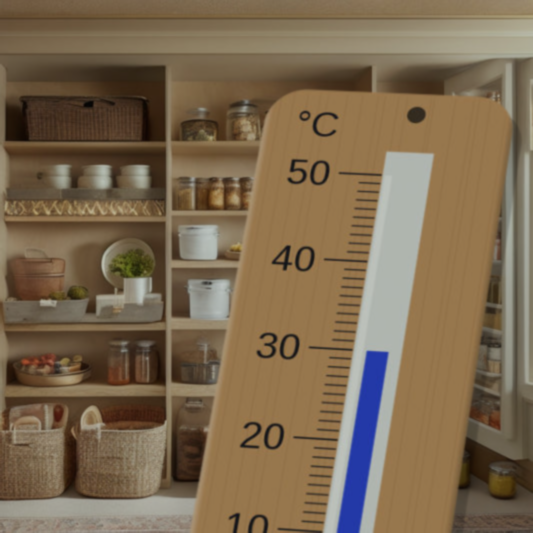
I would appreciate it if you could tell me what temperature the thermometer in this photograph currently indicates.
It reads 30 °C
